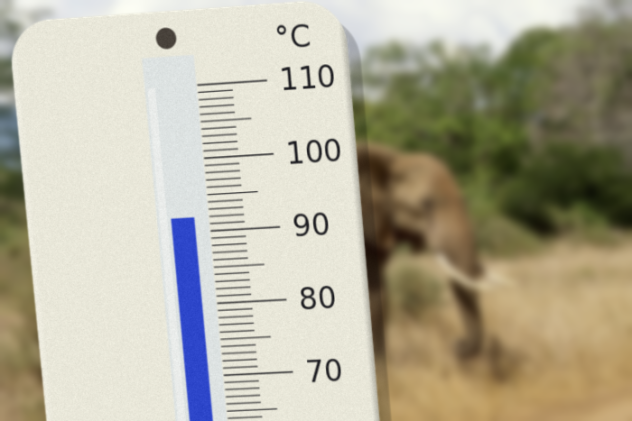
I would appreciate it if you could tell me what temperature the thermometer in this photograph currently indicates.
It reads 92 °C
